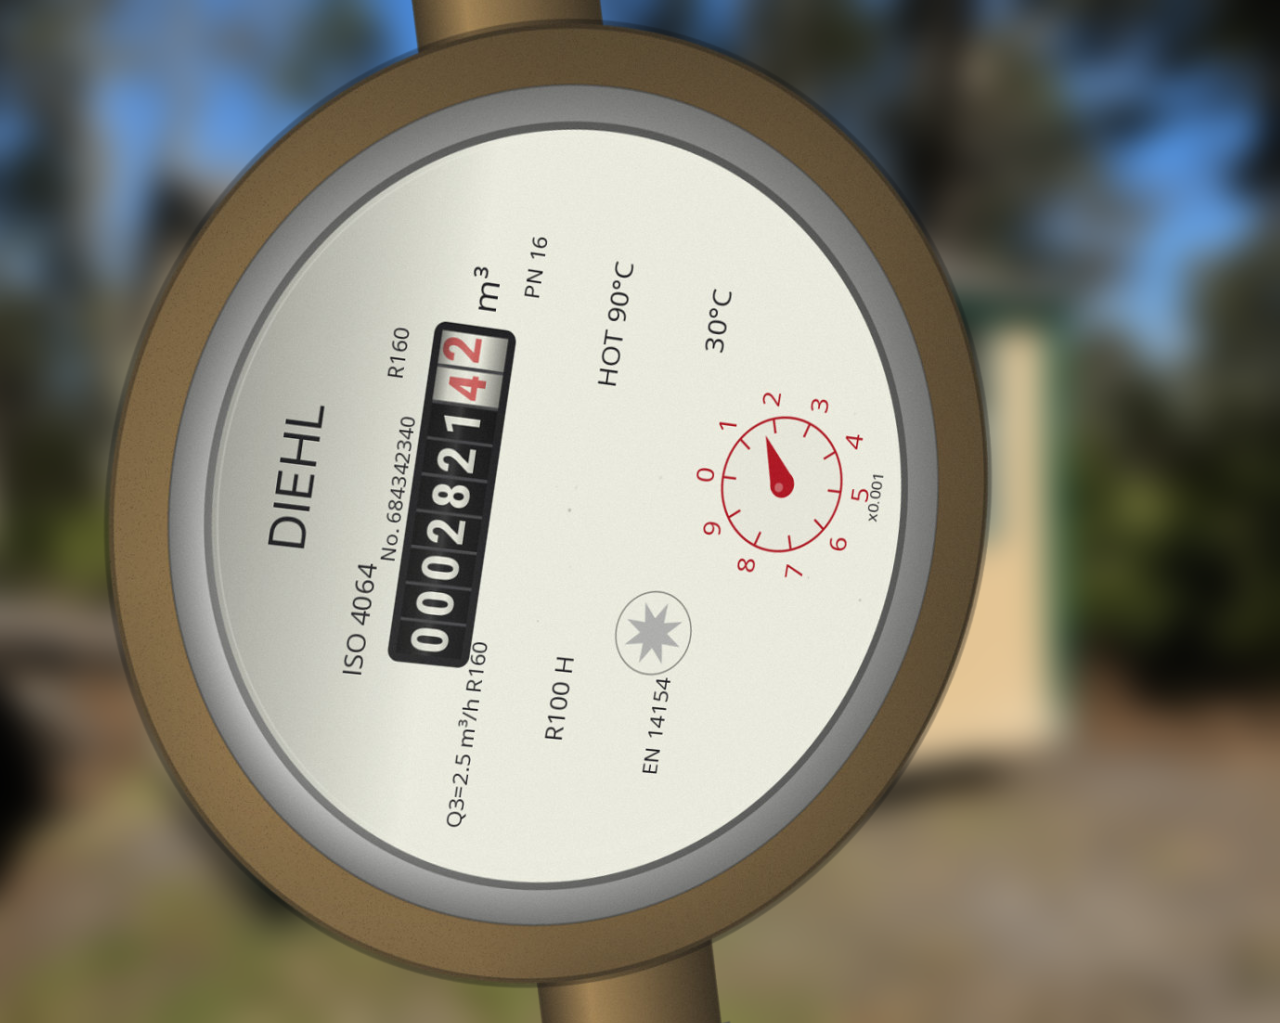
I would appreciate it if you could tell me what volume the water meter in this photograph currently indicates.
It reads 2821.421 m³
